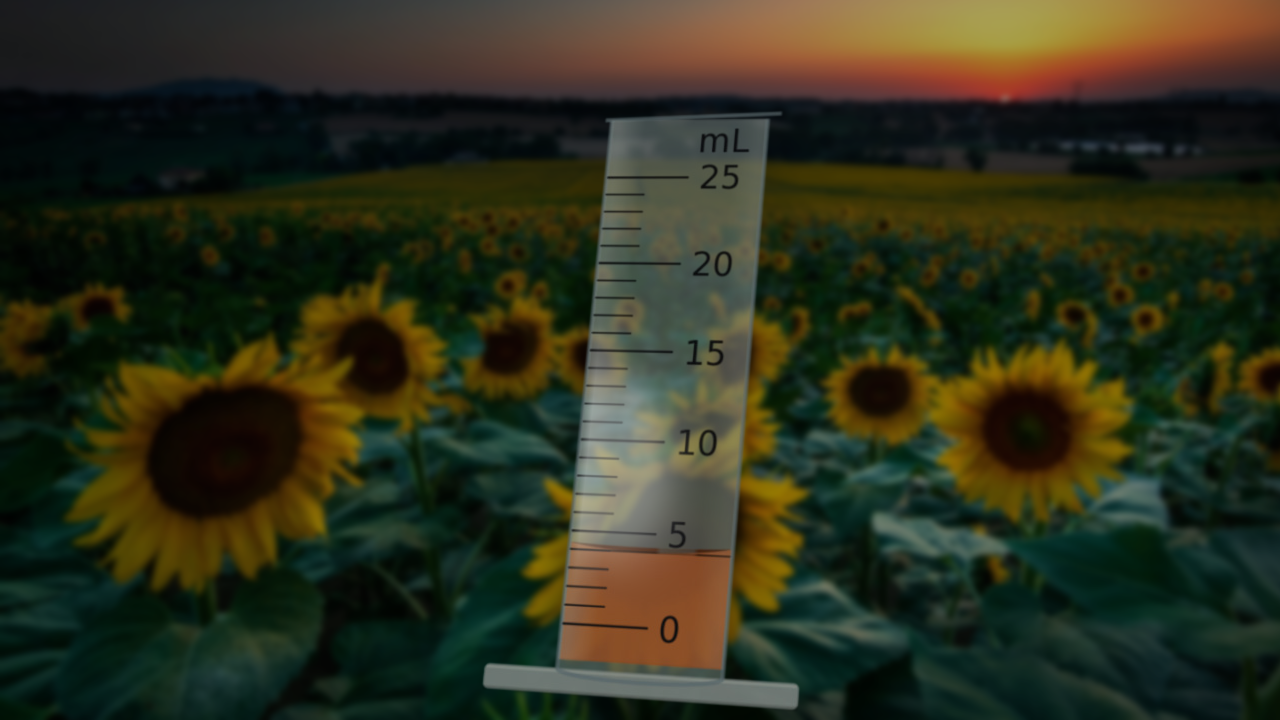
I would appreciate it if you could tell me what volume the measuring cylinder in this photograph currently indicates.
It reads 4 mL
